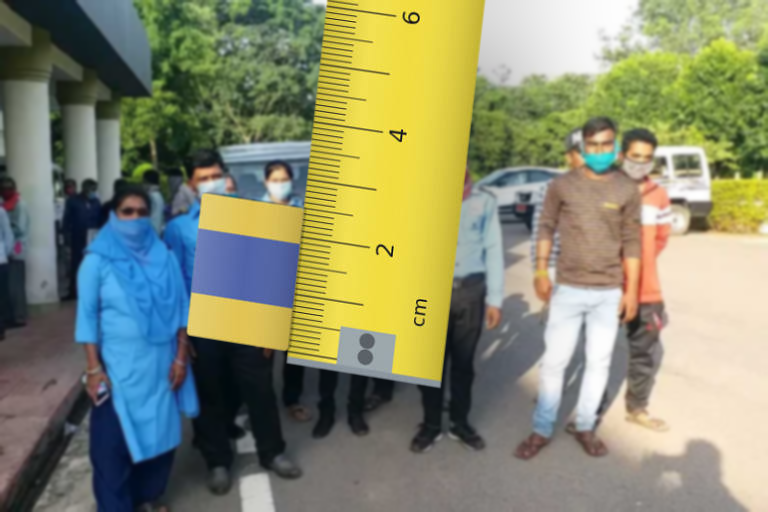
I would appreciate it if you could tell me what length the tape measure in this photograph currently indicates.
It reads 2.5 cm
